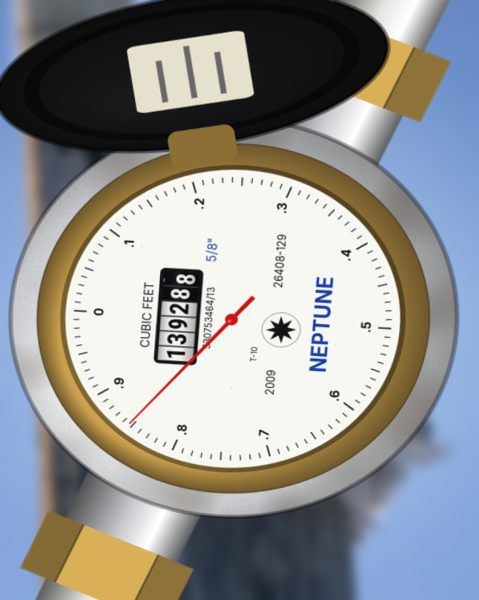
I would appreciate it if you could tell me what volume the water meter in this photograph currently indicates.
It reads 139287.85 ft³
